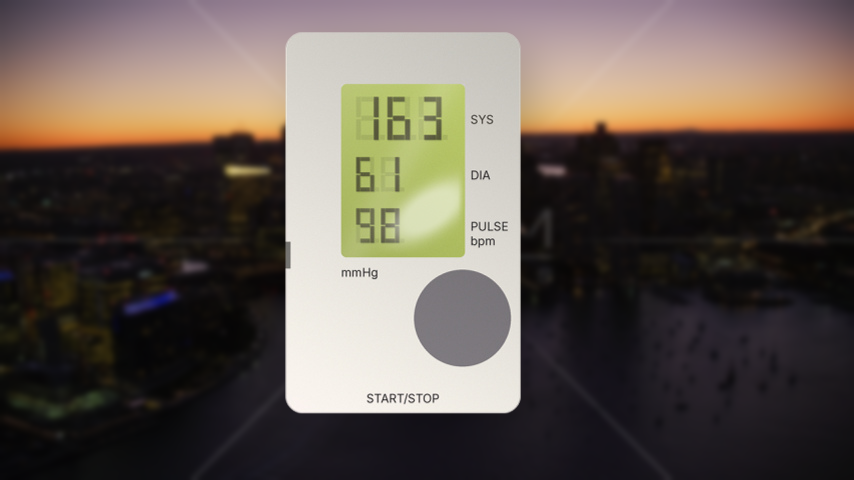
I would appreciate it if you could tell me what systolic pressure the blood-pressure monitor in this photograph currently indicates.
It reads 163 mmHg
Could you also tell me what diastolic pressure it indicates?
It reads 61 mmHg
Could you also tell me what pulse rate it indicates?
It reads 98 bpm
